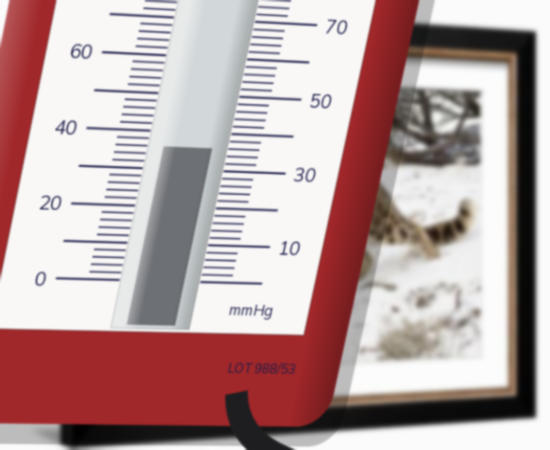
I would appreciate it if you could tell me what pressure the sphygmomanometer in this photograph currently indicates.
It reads 36 mmHg
